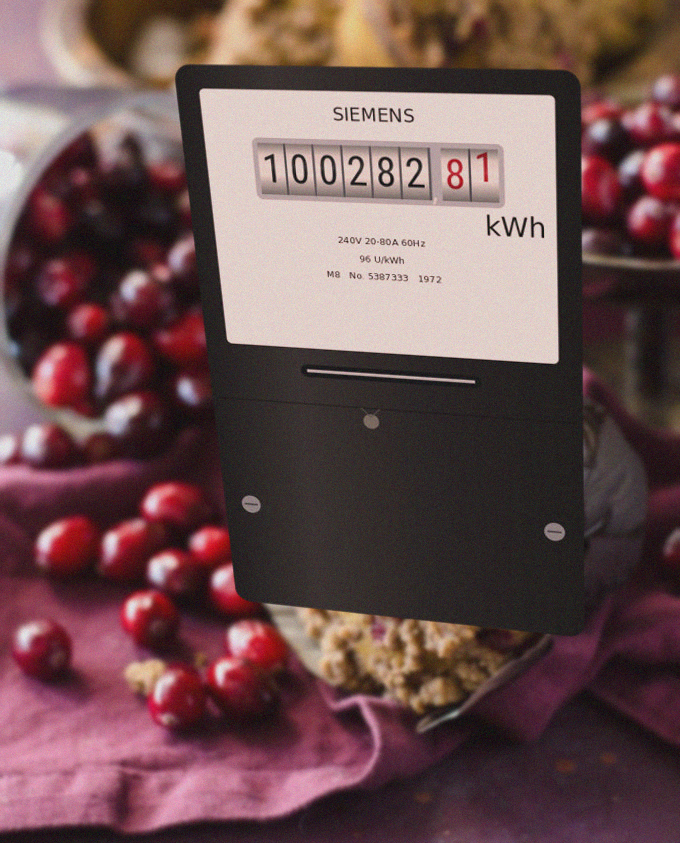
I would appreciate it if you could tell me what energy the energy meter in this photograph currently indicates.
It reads 100282.81 kWh
